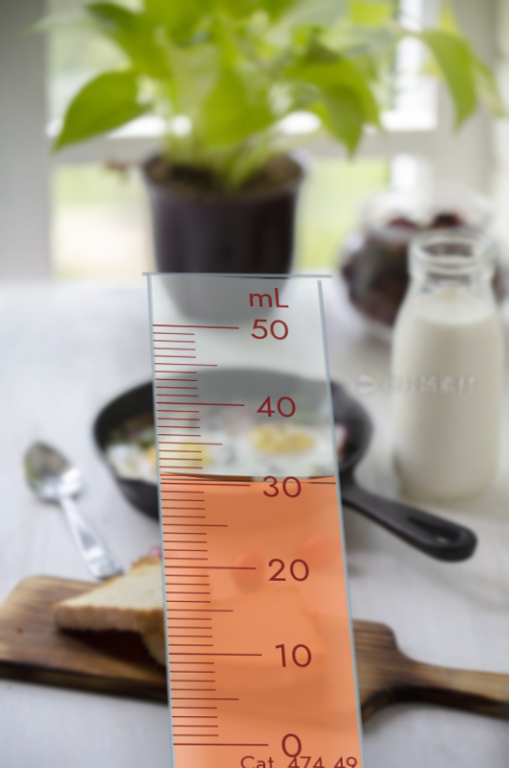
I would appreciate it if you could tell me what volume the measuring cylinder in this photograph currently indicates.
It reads 30.5 mL
